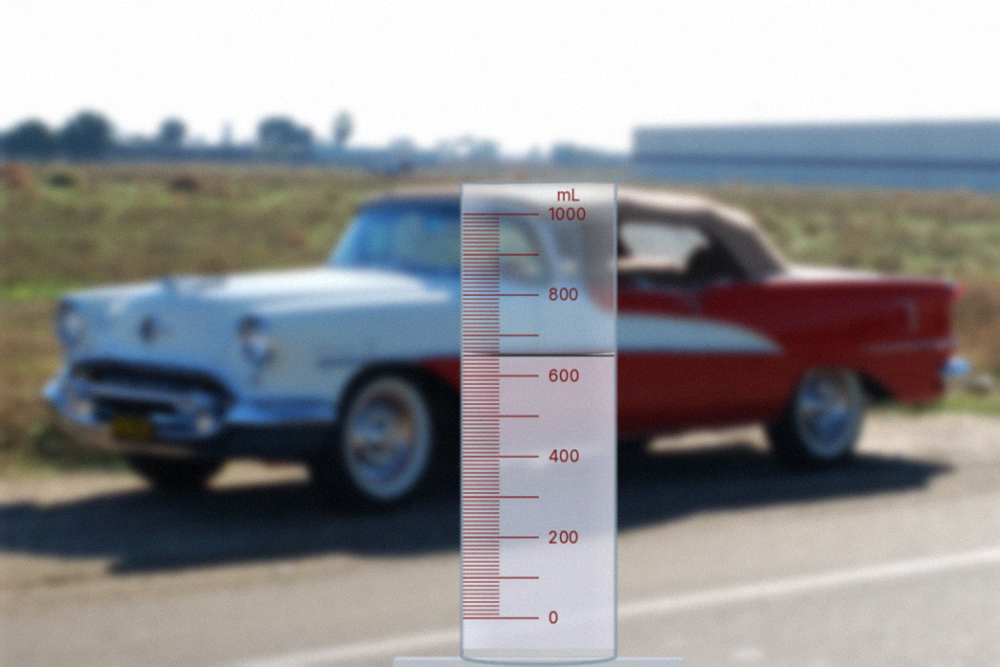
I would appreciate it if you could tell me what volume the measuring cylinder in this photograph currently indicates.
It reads 650 mL
